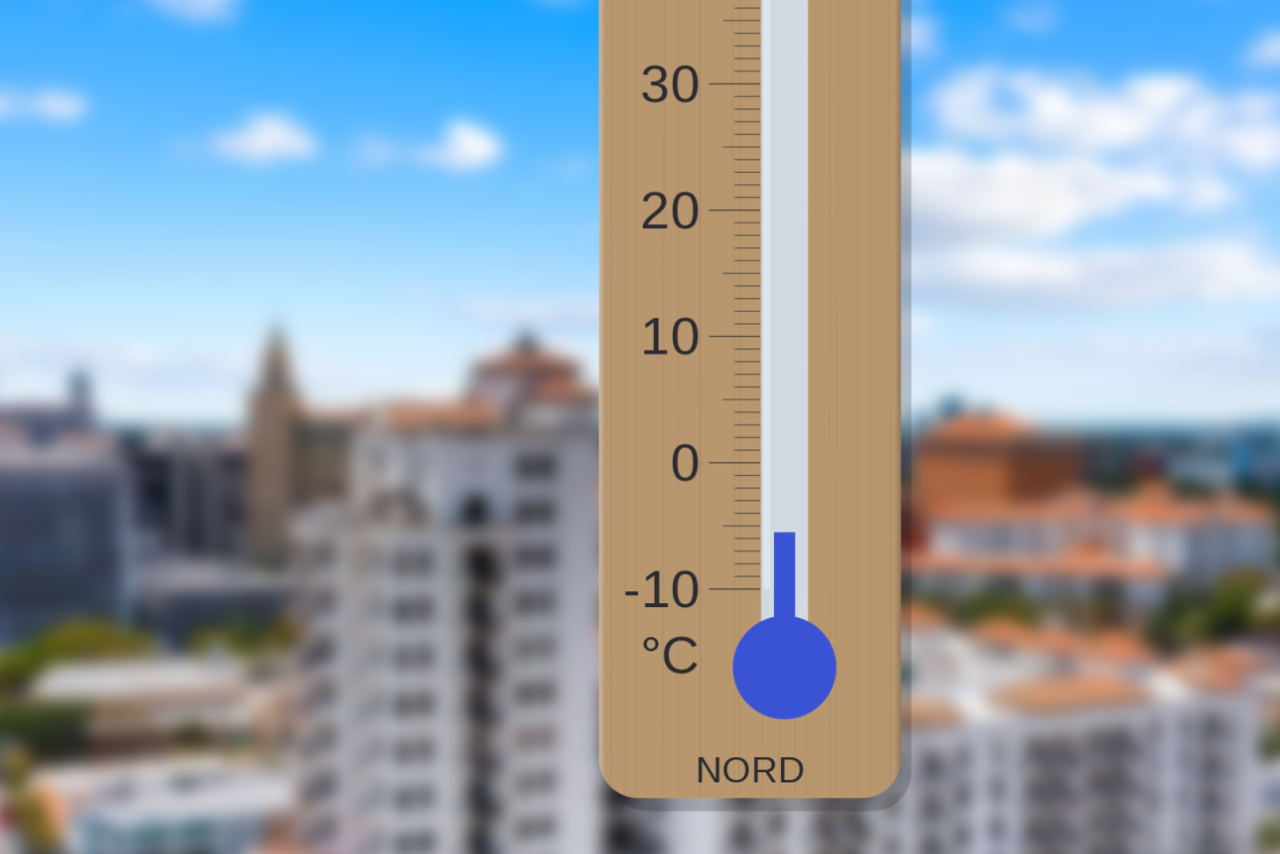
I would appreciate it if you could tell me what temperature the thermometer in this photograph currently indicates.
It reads -5.5 °C
